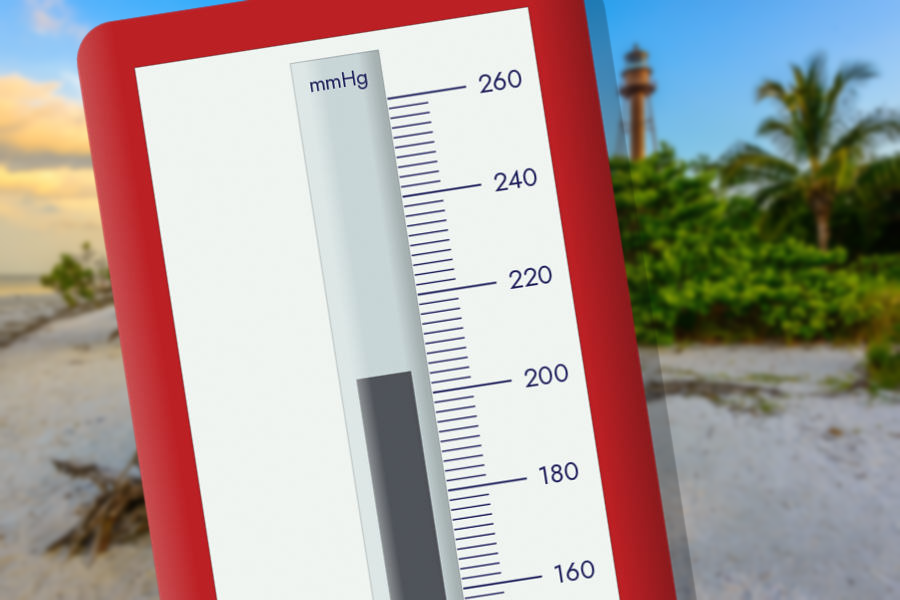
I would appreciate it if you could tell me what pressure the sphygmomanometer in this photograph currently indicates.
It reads 205 mmHg
